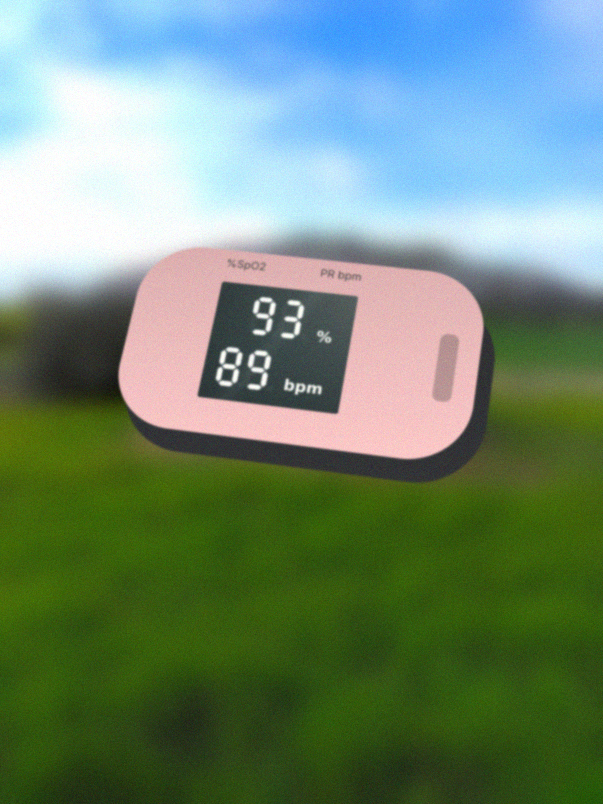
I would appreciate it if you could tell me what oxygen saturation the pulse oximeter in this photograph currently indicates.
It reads 93 %
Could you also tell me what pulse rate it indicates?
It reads 89 bpm
